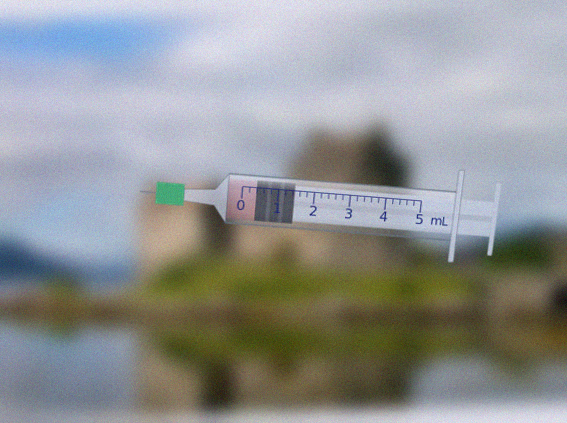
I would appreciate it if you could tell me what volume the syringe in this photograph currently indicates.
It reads 0.4 mL
